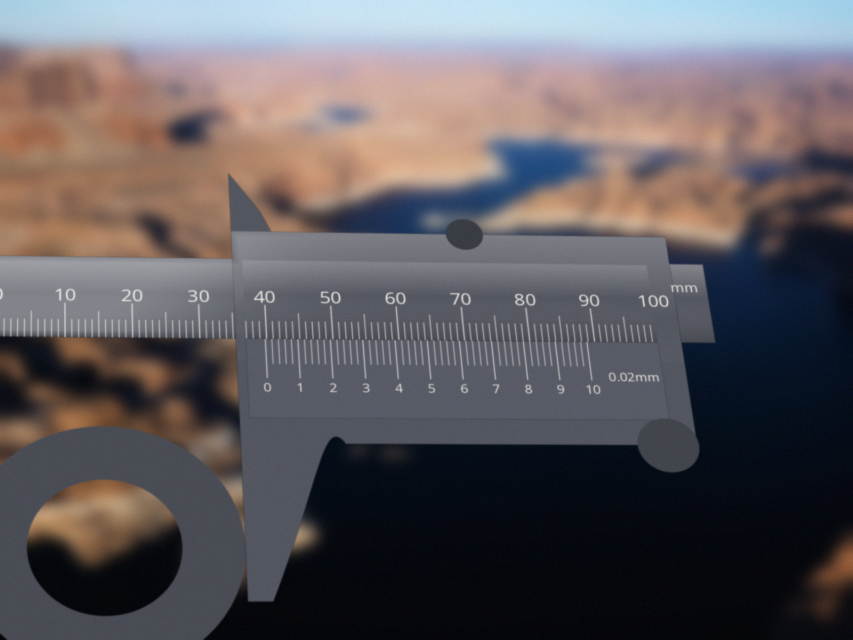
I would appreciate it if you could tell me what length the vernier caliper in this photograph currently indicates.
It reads 39.8 mm
